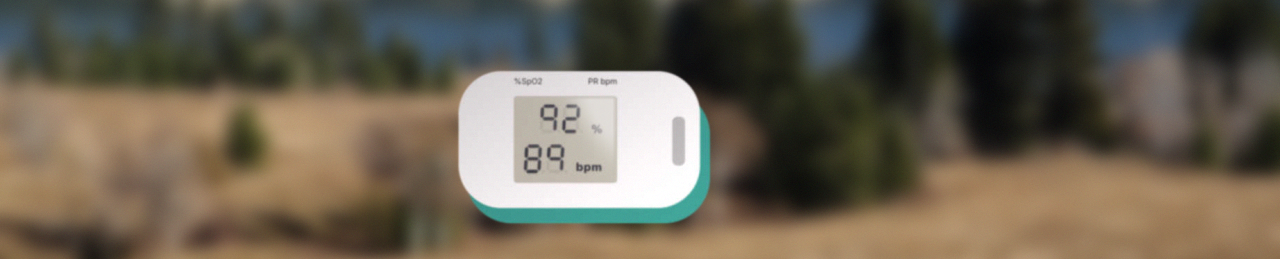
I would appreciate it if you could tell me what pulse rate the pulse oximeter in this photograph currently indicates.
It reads 89 bpm
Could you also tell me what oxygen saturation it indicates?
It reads 92 %
